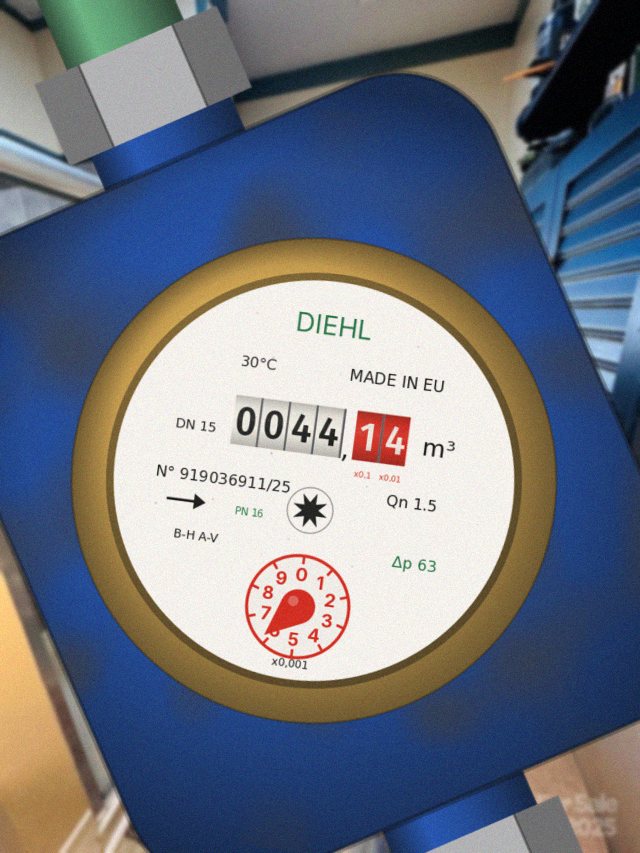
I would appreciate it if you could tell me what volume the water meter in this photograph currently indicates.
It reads 44.146 m³
